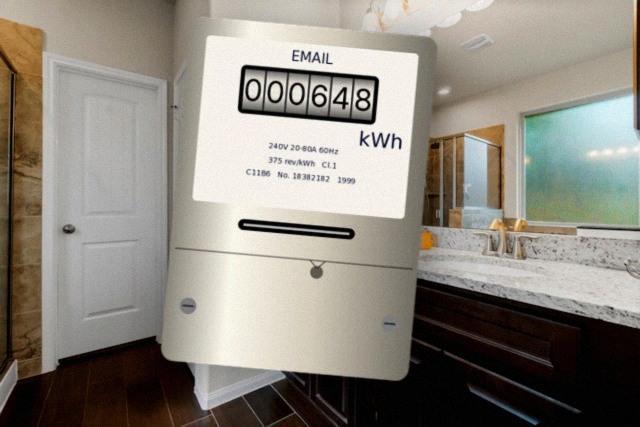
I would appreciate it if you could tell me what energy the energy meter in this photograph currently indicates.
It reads 648 kWh
